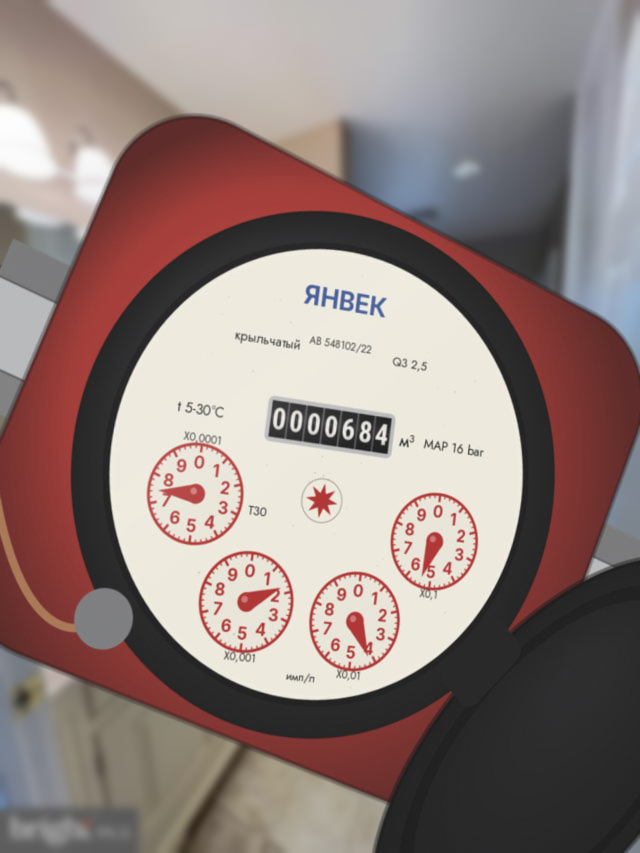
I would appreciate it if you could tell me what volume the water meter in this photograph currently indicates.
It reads 684.5417 m³
